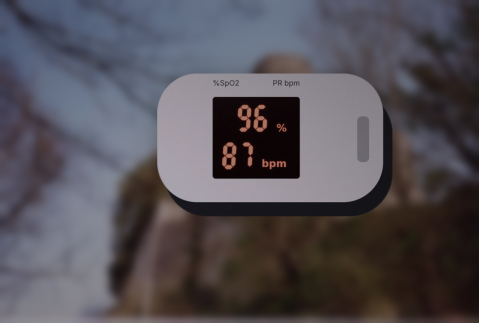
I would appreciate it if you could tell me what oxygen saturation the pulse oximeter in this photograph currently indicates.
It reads 96 %
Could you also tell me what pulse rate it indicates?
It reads 87 bpm
